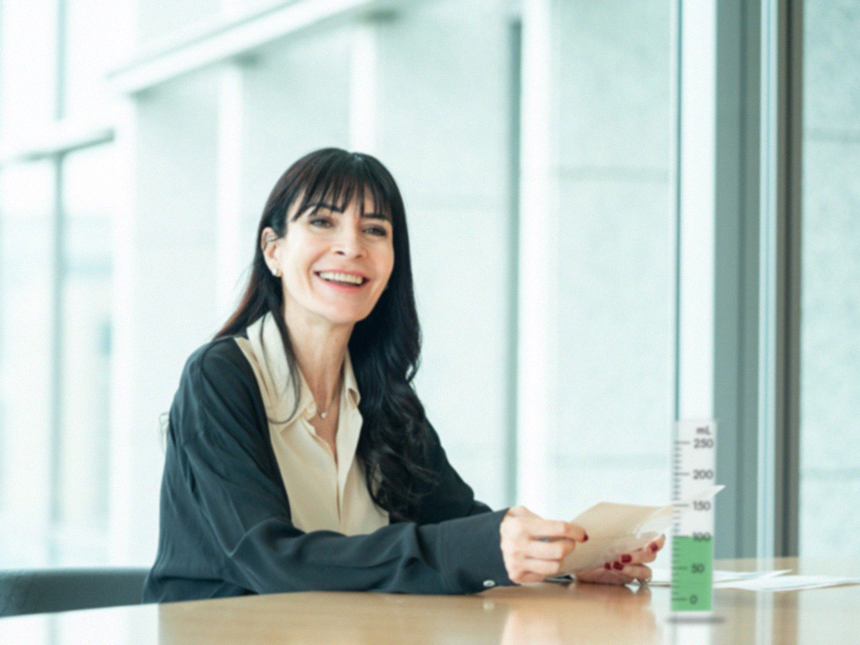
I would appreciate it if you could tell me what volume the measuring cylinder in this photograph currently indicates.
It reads 100 mL
